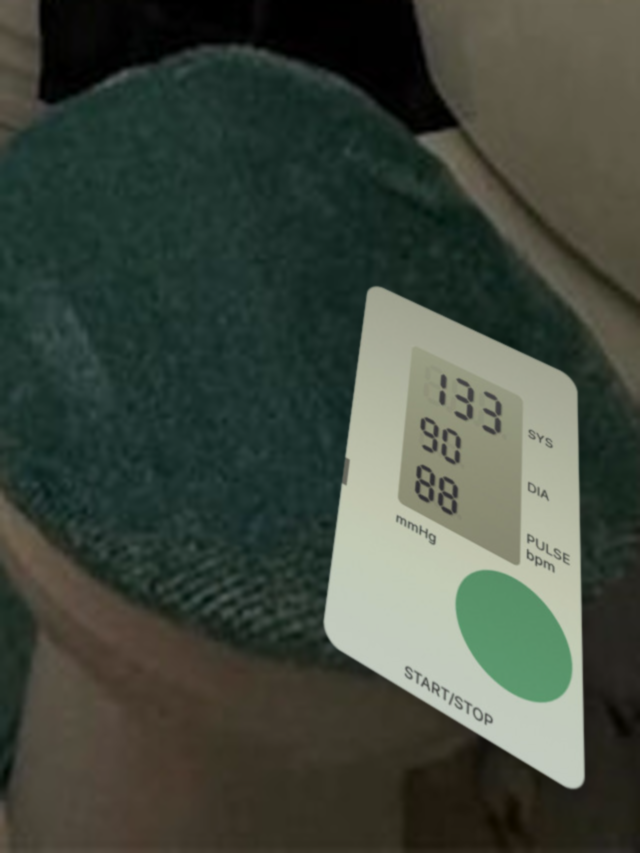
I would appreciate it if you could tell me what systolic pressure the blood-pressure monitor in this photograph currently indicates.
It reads 133 mmHg
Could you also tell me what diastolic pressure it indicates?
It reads 90 mmHg
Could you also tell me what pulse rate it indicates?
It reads 88 bpm
